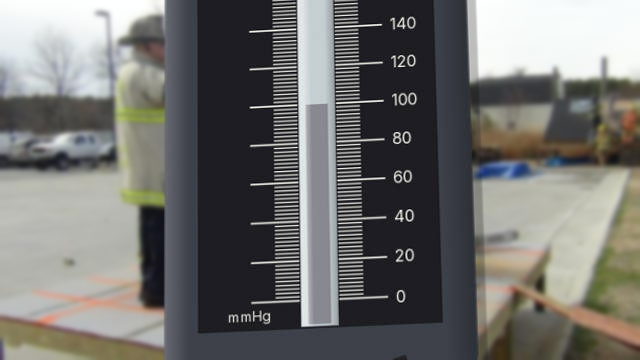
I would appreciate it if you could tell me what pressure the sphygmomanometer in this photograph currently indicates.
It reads 100 mmHg
